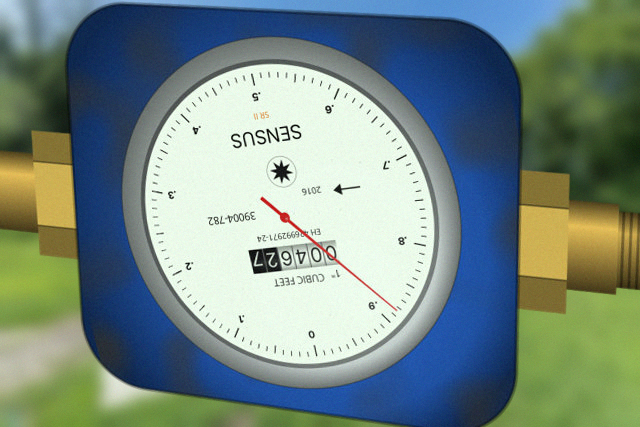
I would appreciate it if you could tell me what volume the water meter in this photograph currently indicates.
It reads 4626.88 ft³
